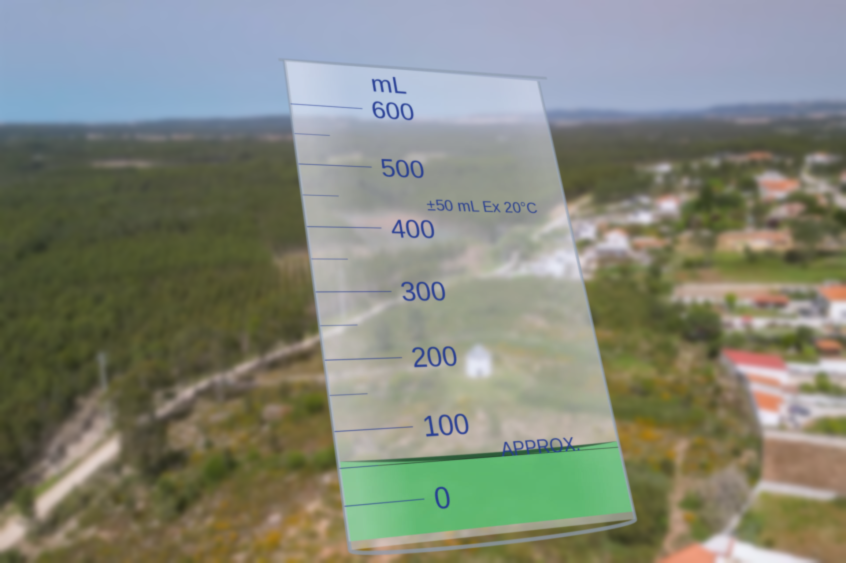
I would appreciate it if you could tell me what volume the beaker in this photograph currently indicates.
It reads 50 mL
